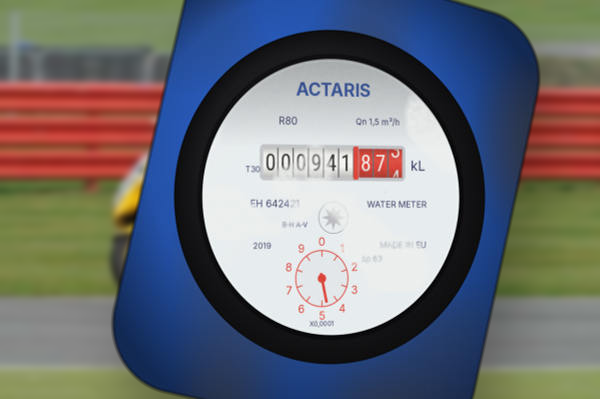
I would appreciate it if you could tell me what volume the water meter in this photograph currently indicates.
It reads 941.8734 kL
